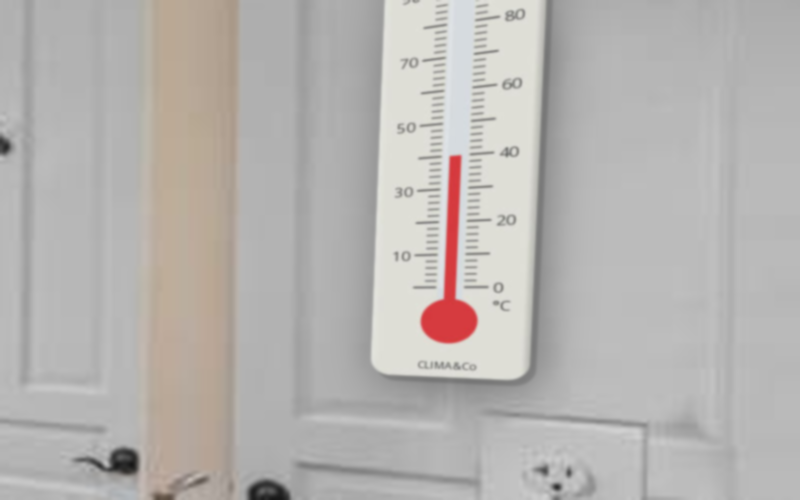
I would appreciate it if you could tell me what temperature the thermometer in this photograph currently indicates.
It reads 40 °C
